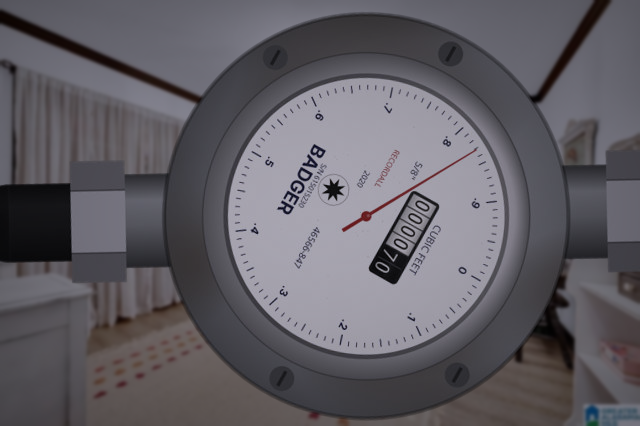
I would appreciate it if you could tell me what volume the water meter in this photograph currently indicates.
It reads 69.83 ft³
